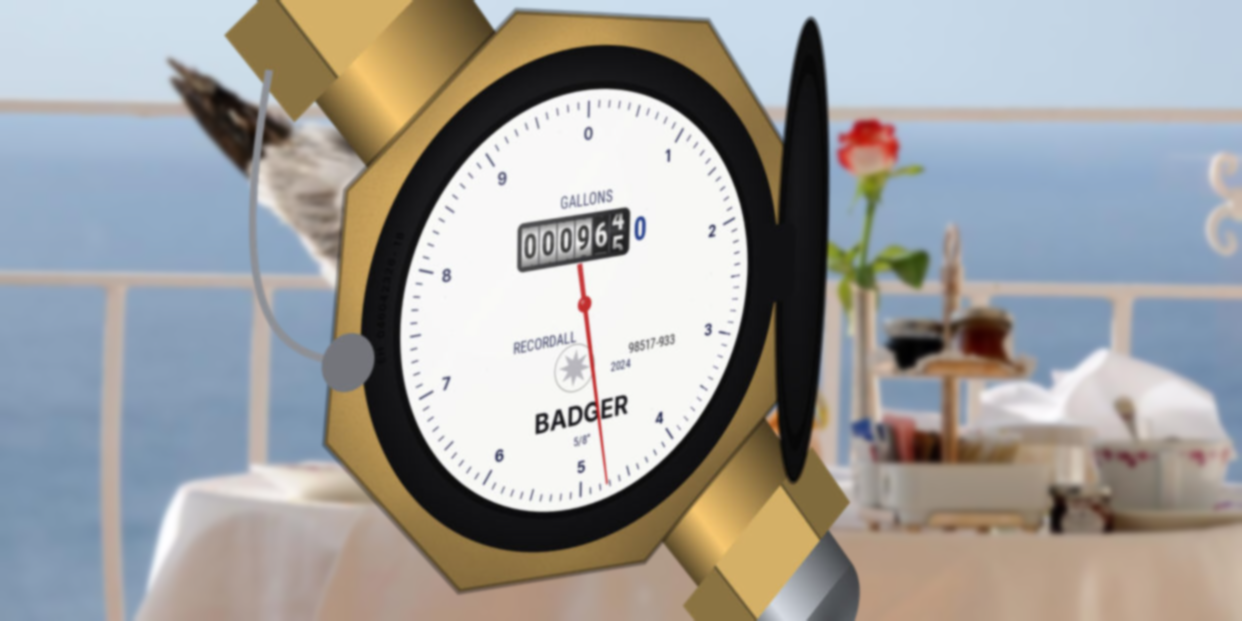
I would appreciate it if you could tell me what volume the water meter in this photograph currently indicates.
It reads 9644.7 gal
